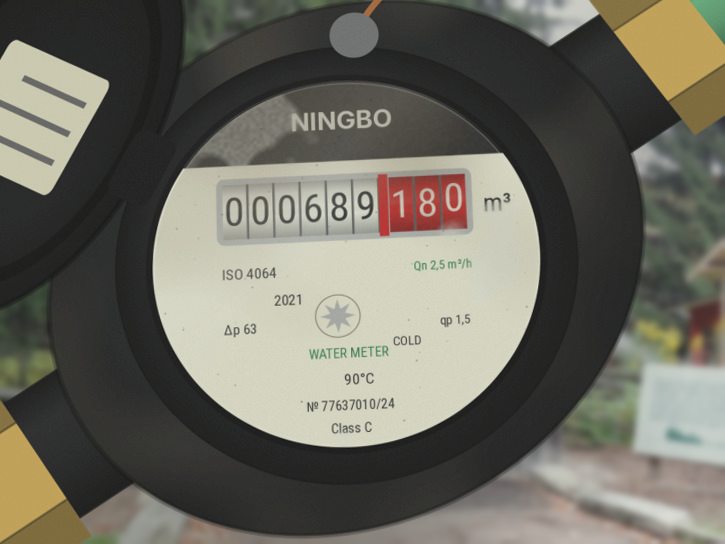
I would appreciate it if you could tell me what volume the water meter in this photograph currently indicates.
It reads 689.180 m³
